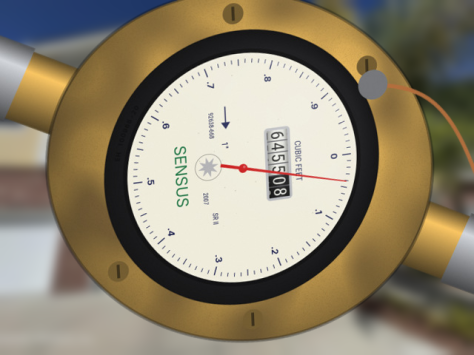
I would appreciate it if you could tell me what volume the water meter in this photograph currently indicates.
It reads 645508.04 ft³
